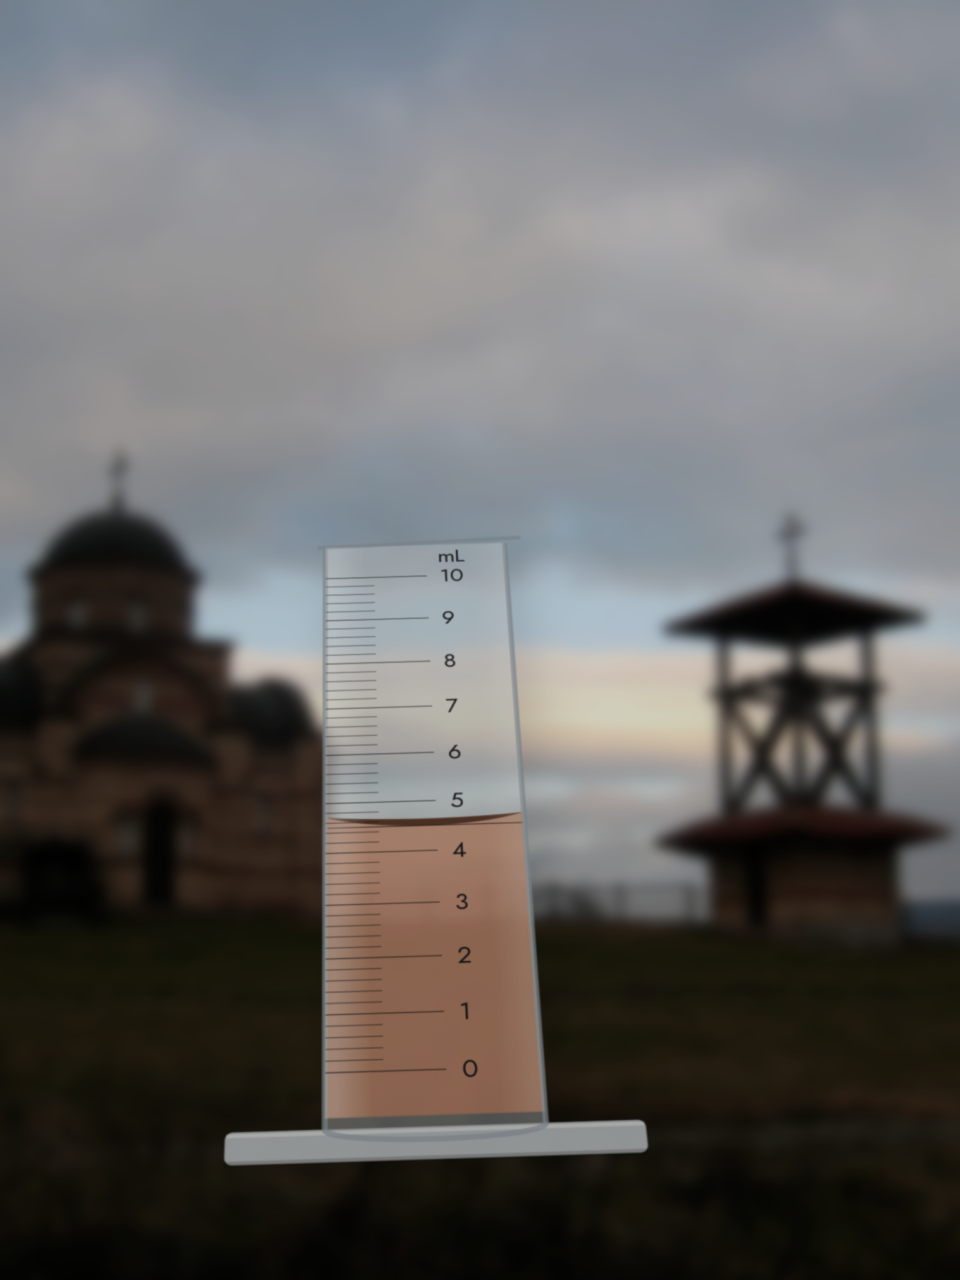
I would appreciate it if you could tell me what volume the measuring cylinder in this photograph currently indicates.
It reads 4.5 mL
